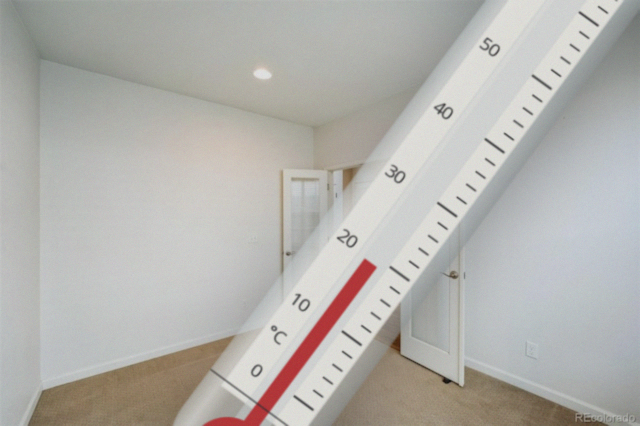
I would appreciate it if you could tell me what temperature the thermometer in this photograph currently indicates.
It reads 19 °C
